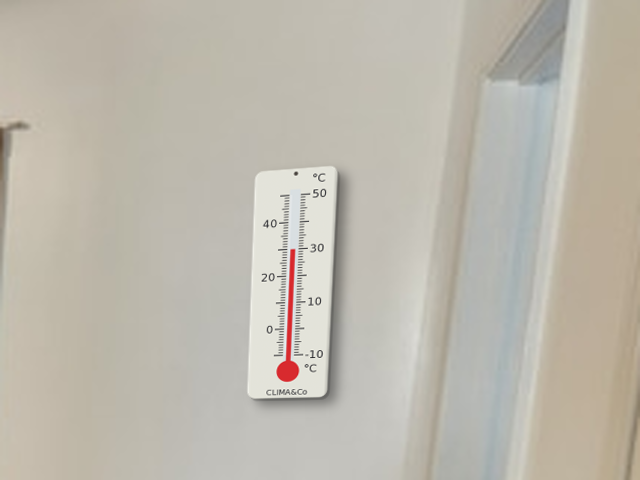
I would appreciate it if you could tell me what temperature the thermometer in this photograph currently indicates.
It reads 30 °C
